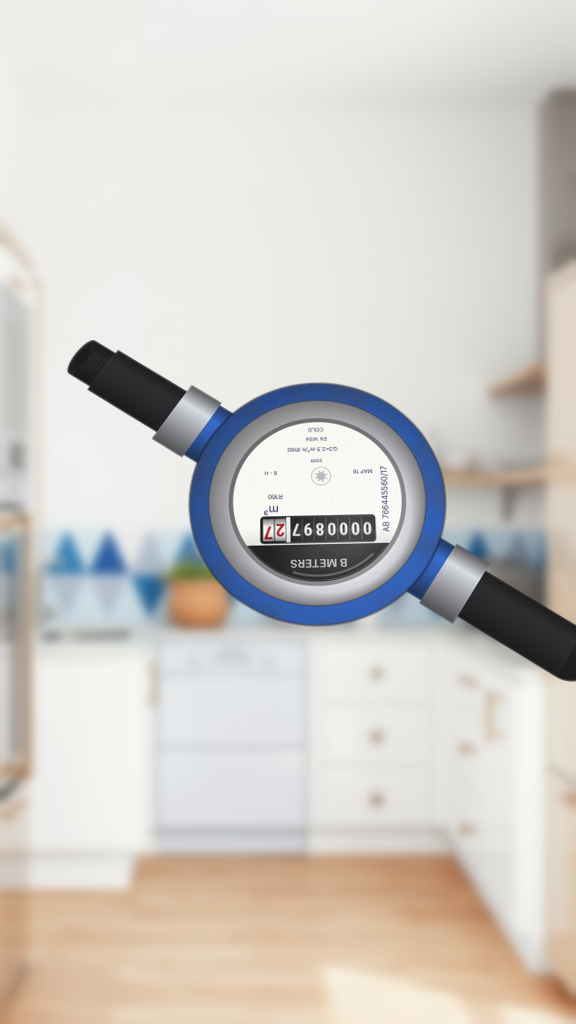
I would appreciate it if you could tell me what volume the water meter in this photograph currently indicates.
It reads 897.27 m³
